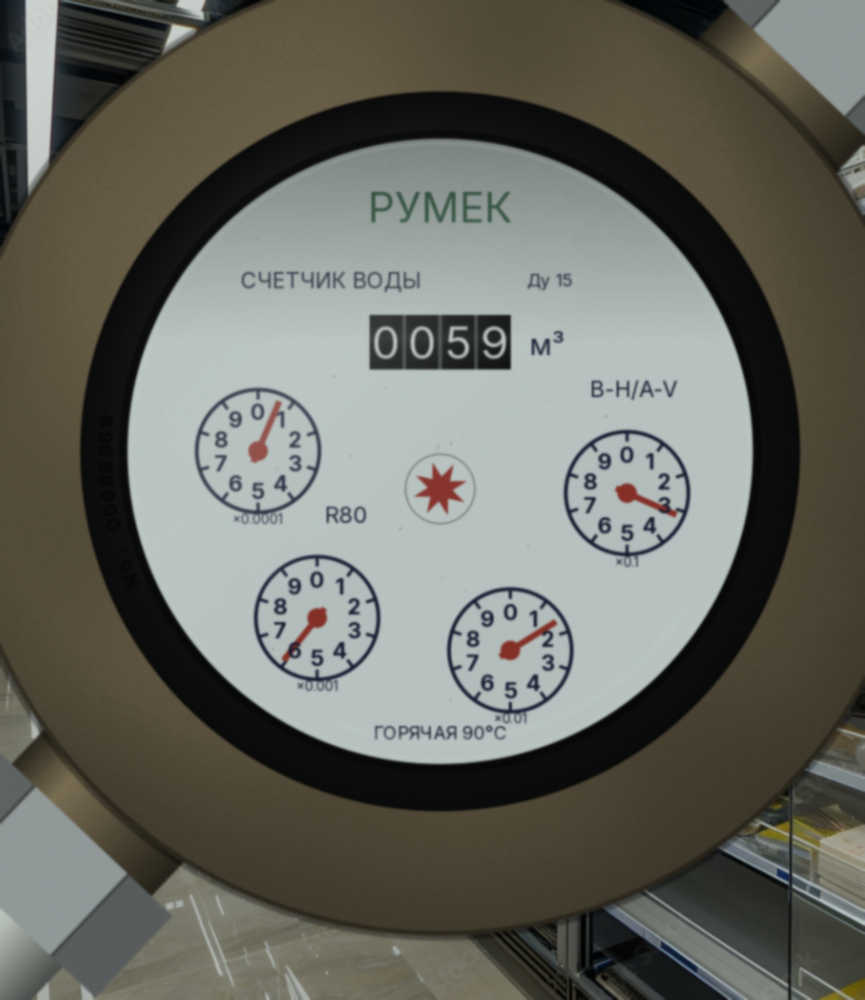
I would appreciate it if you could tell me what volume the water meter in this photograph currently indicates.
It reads 59.3160 m³
